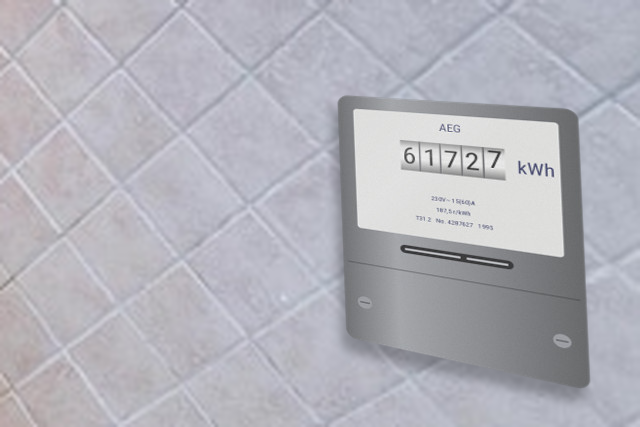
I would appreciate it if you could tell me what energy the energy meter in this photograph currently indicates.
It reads 61727 kWh
